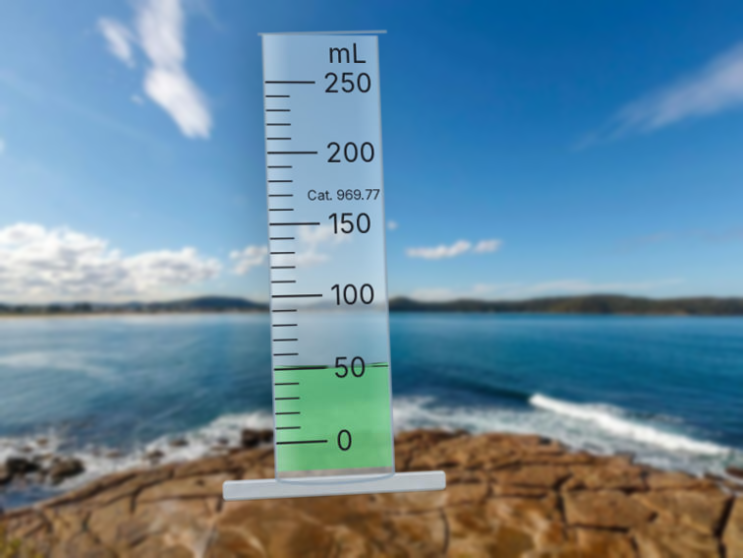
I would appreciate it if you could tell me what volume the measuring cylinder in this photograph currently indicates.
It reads 50 mL
